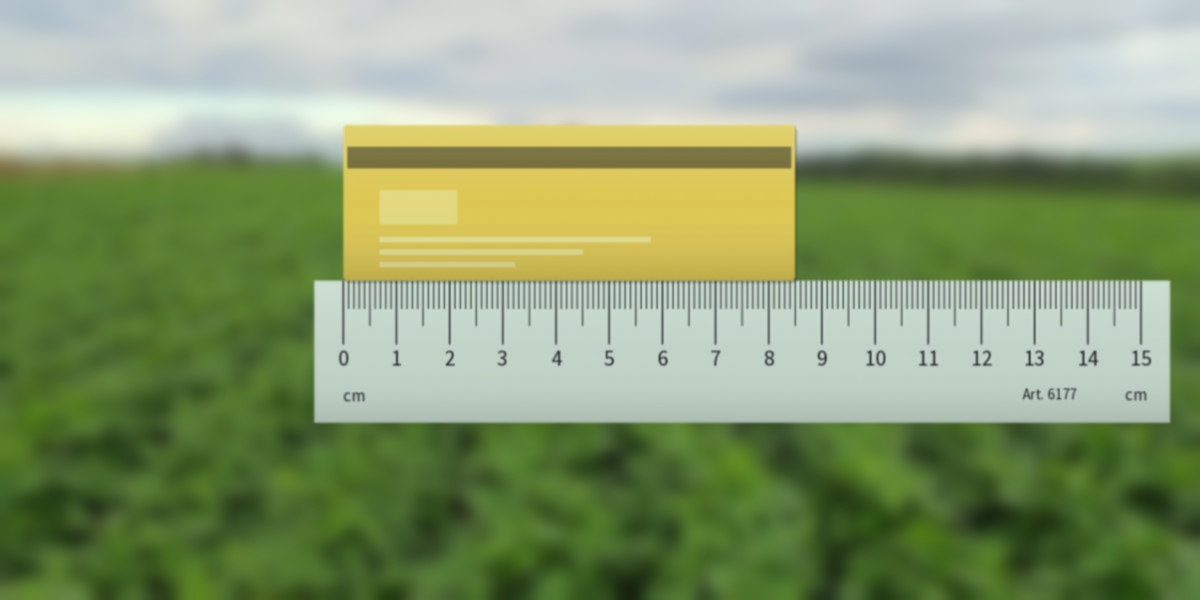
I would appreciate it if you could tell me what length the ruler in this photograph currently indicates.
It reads 8.5 cm
